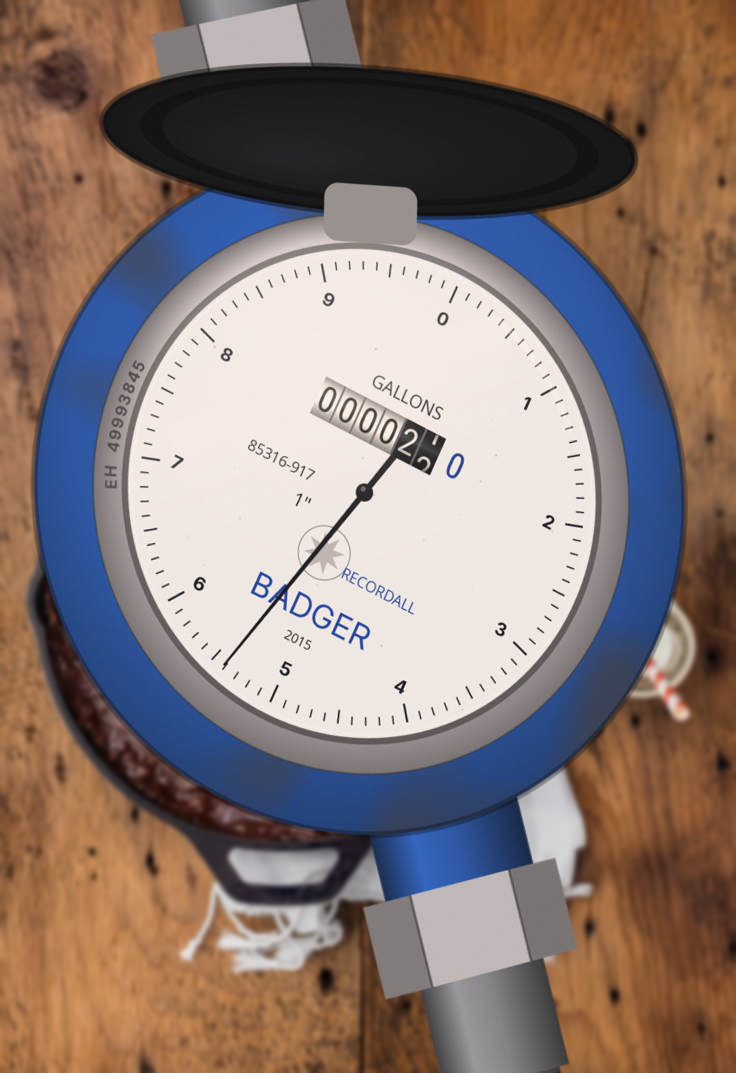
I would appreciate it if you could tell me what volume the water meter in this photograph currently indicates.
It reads 215.4 gal
